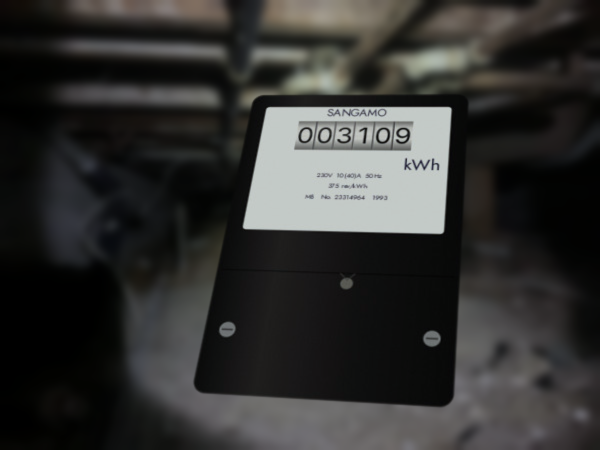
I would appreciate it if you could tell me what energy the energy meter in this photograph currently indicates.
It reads 3109 kWh
